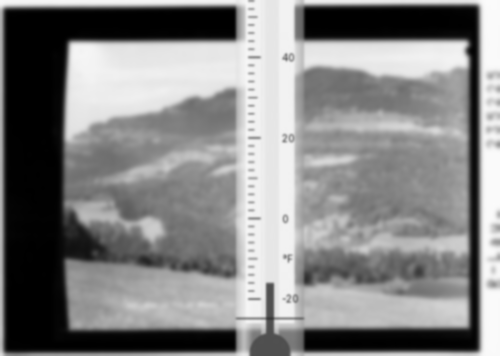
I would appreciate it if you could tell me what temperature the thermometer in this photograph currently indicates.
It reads -16 °F
